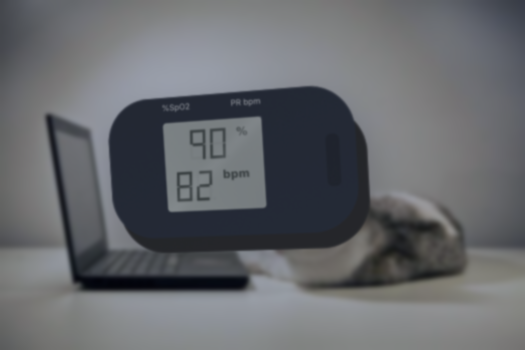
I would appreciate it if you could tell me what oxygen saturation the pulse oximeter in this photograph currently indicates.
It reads 90 %
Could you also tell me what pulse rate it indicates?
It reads 82 bpm
